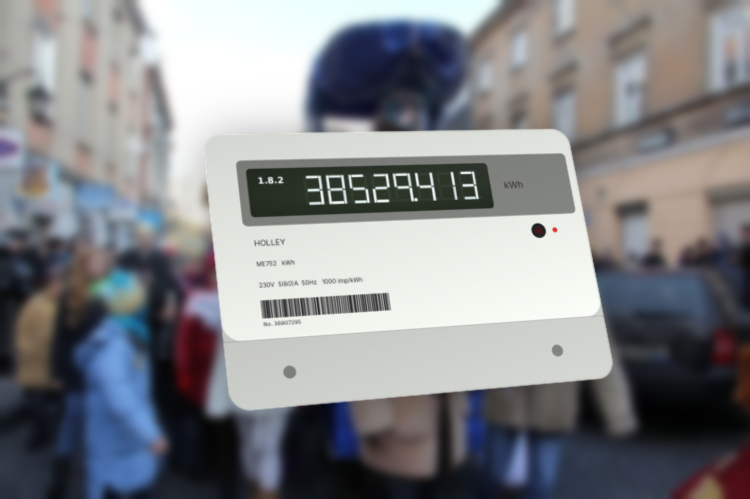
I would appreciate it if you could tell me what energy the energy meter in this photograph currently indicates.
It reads 38529.413 kWh
